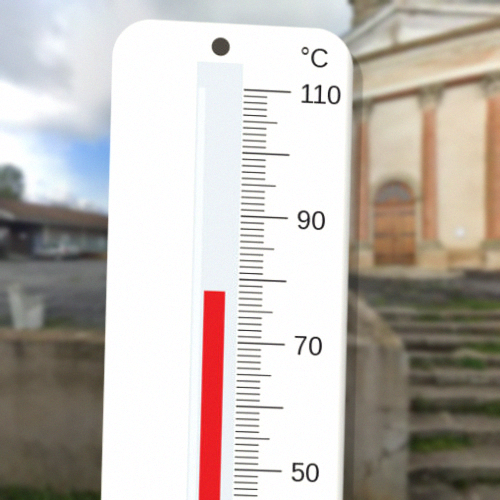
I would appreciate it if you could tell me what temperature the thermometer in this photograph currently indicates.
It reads 78 °C
